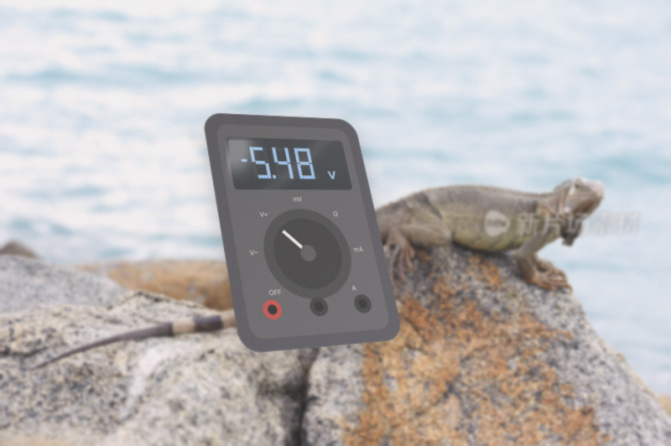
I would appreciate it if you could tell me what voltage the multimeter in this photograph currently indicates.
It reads -5.48 V
